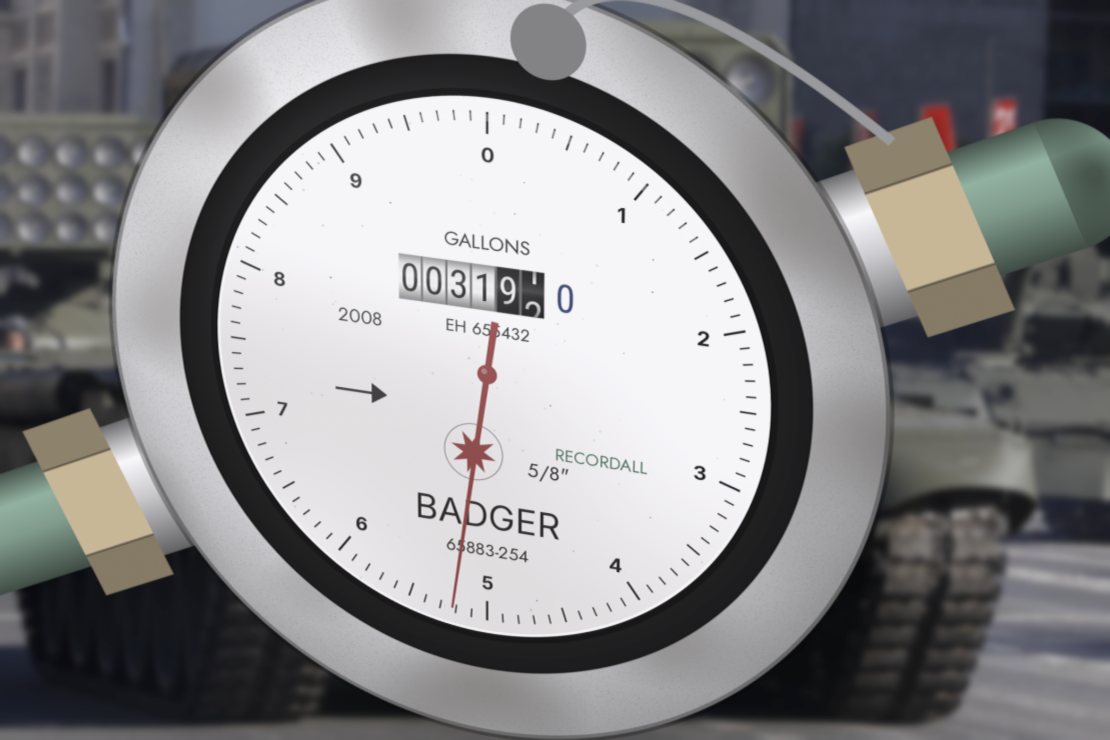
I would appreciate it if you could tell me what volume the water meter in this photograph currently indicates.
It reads 31915.2 gal
